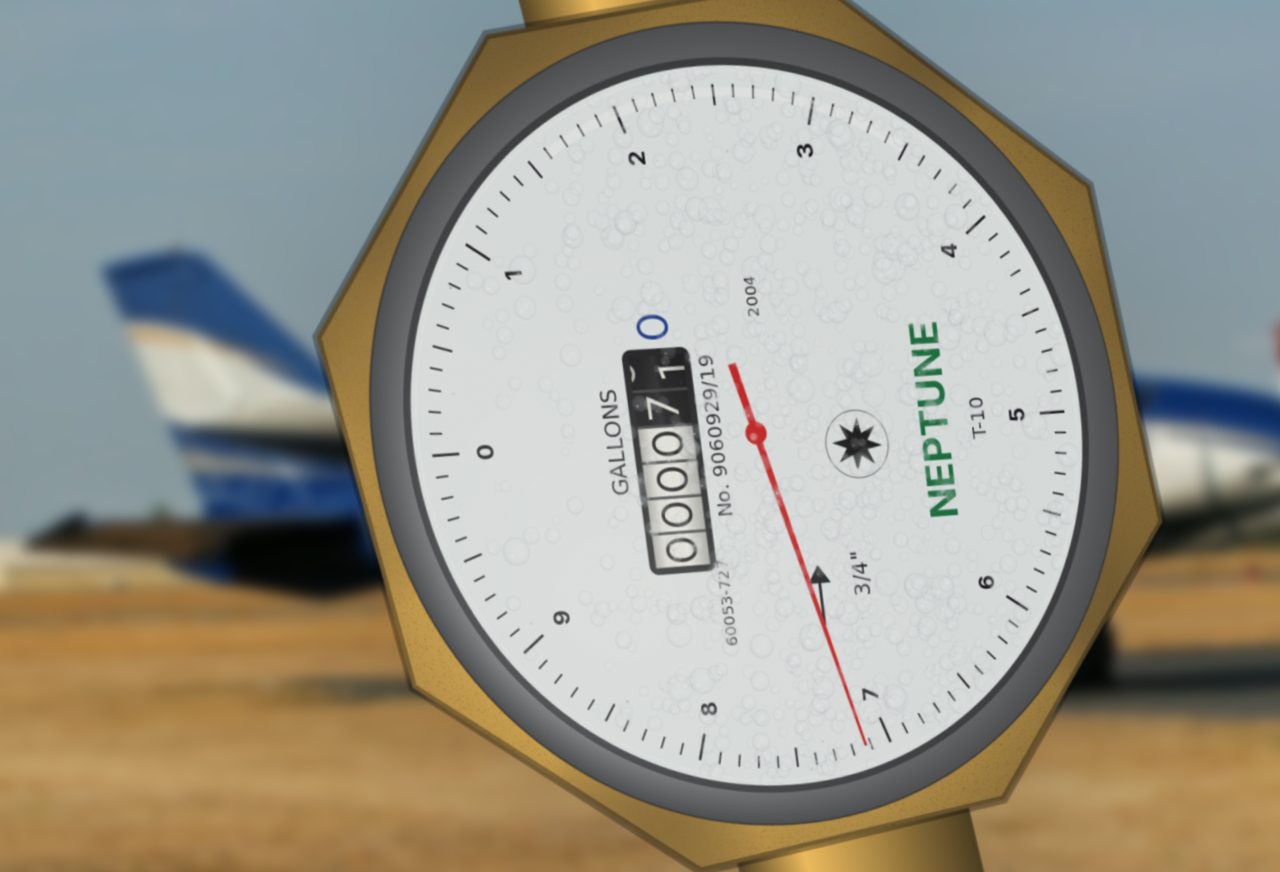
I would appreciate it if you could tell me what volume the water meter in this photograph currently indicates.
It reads 707.1 gal
